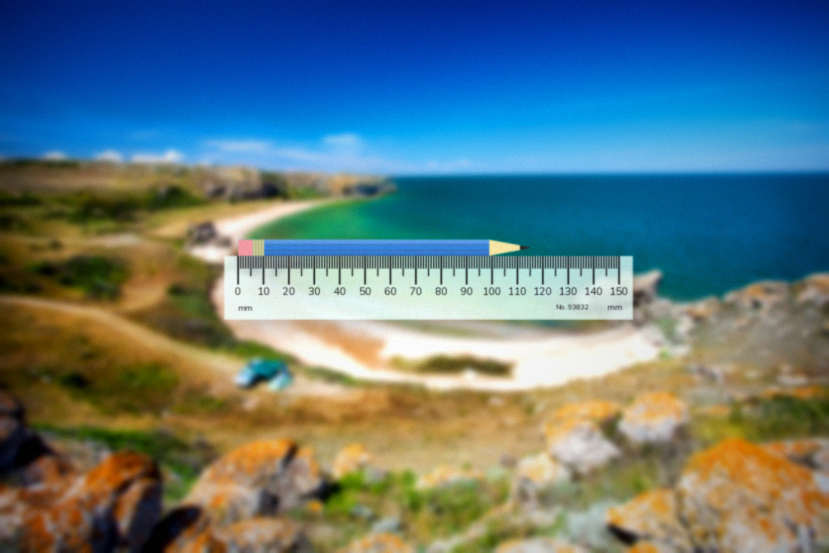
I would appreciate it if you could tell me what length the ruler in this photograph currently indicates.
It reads 115 mm
